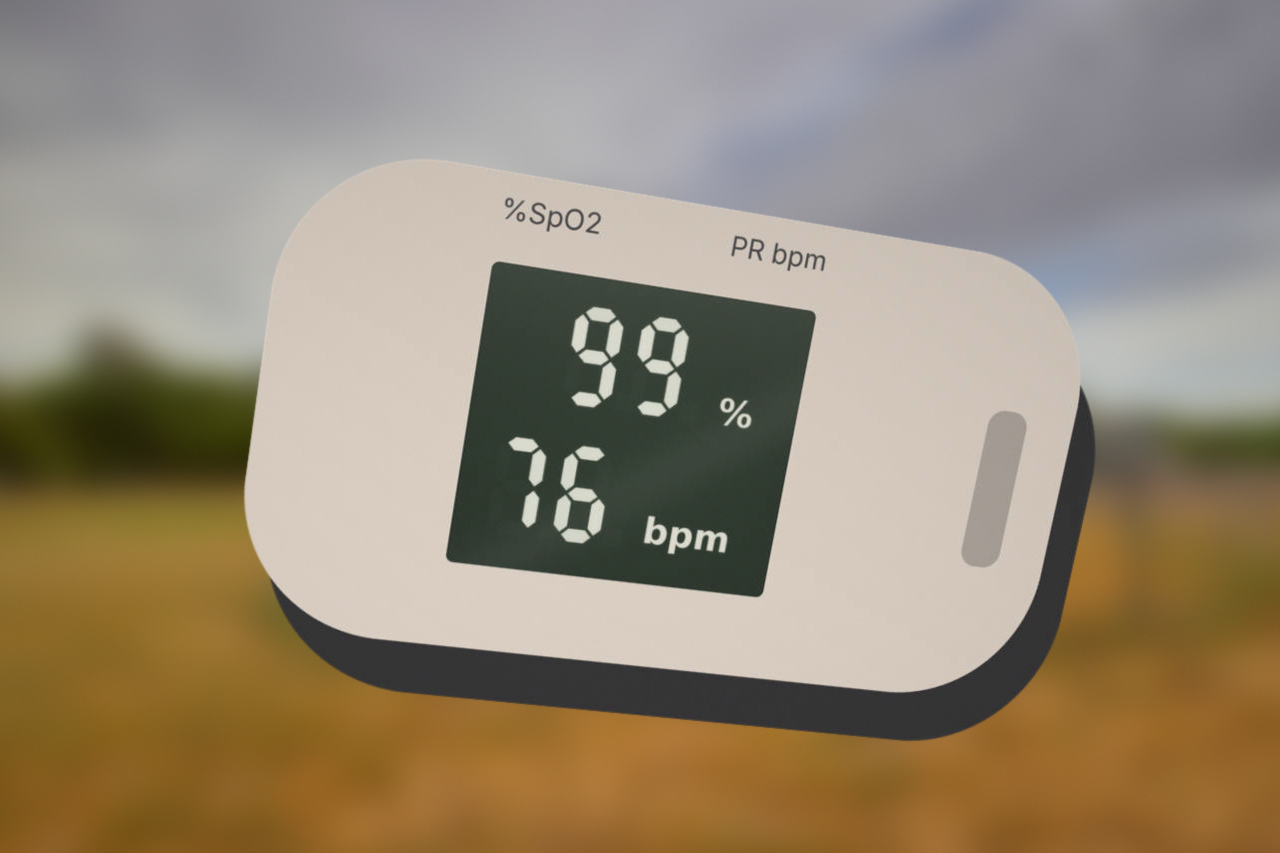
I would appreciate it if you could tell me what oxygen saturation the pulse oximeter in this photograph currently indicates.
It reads 99 %
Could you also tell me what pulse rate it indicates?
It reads 76 bpm
